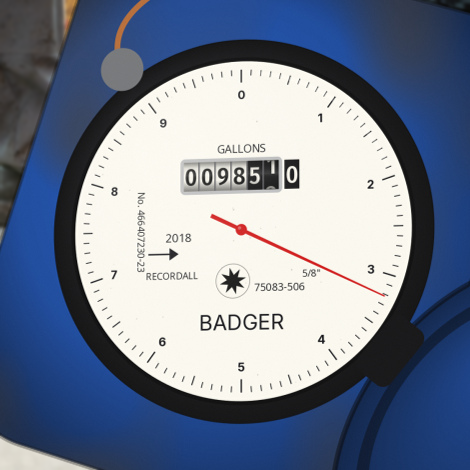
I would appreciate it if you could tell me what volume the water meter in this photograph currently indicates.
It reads 98513.2 gal
